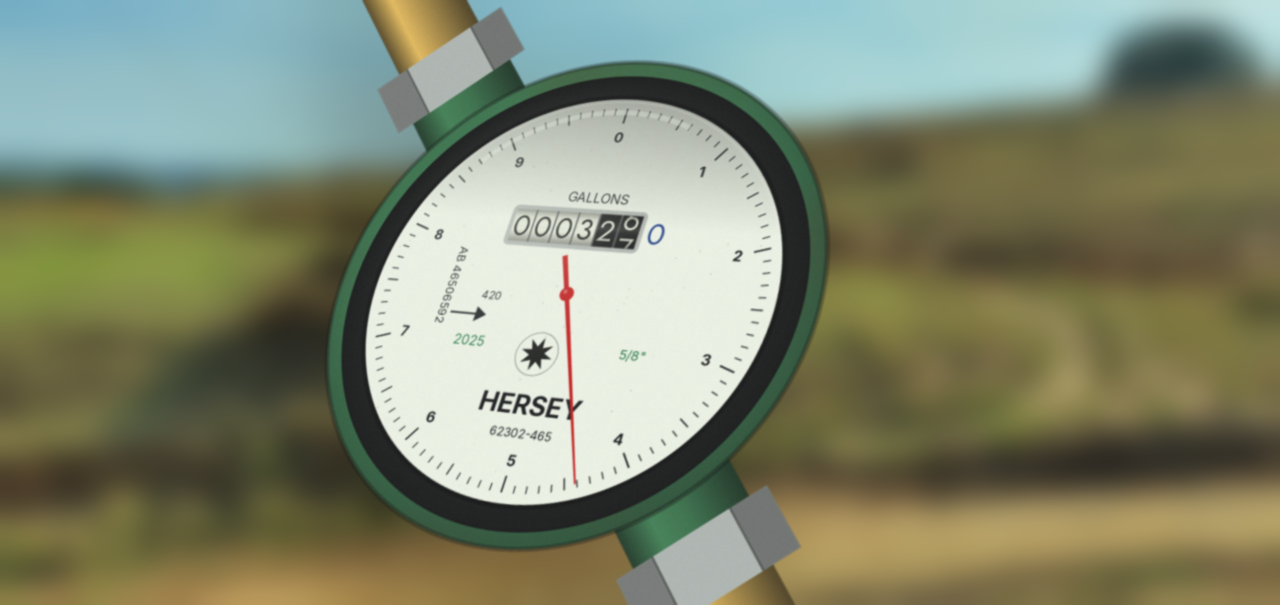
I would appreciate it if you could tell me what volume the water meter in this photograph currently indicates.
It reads 3264.4 gal
